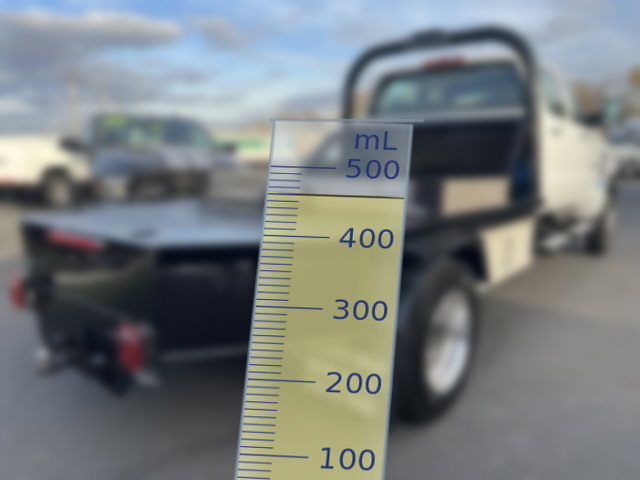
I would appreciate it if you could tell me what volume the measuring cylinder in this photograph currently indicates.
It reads 460 mL
